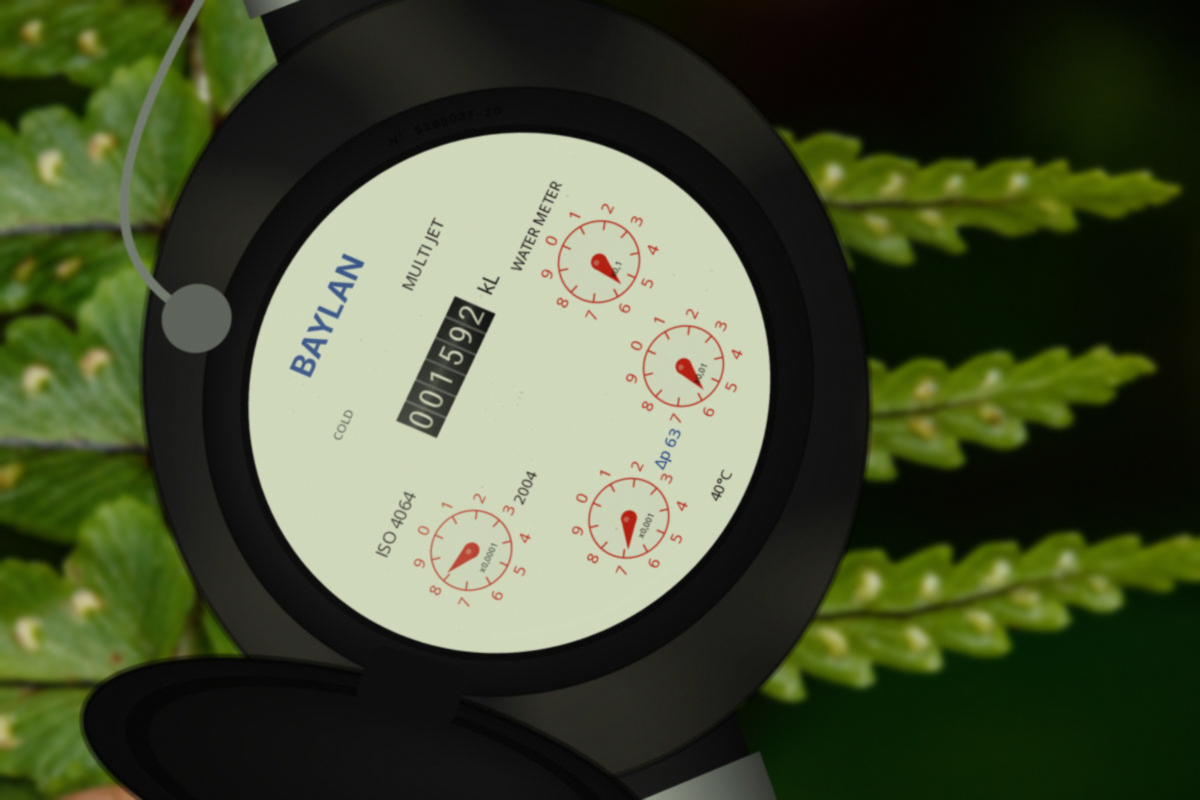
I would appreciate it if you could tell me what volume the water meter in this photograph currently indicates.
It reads 1592.5568 kL
